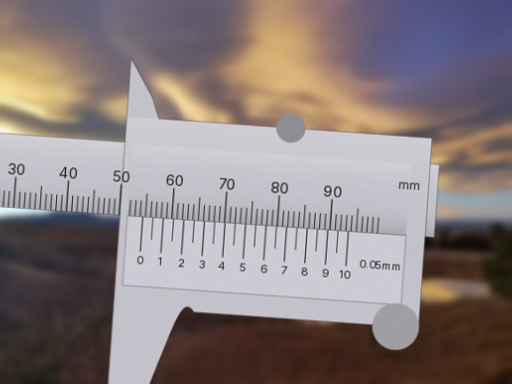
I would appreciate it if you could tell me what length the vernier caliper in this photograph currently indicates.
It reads 54.5 mm
